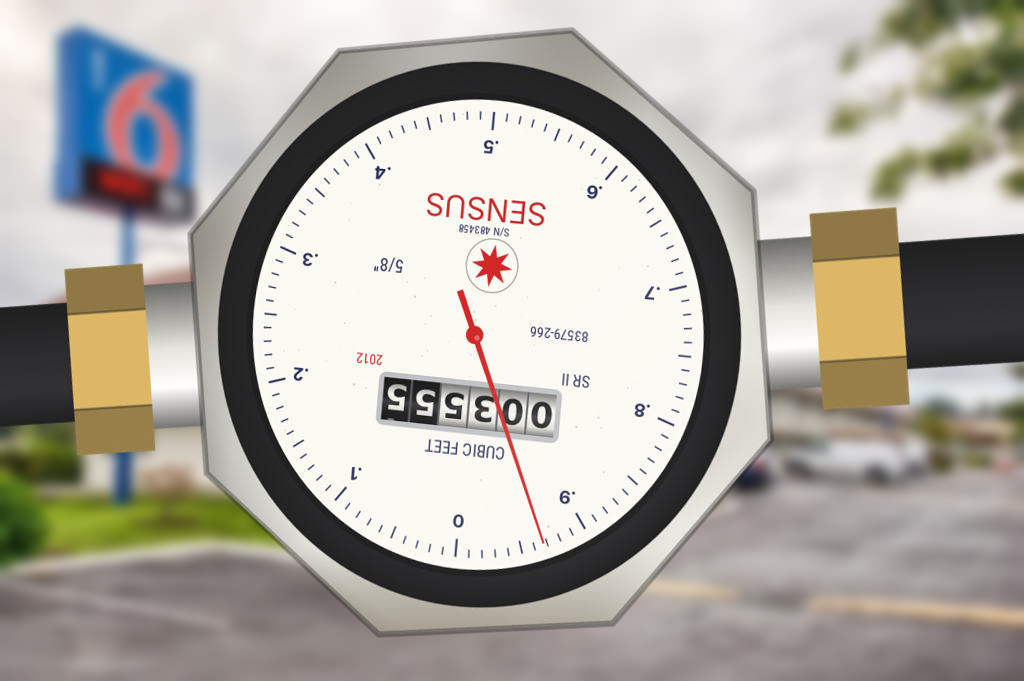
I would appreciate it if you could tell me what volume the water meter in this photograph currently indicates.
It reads 3554.93 ft³
